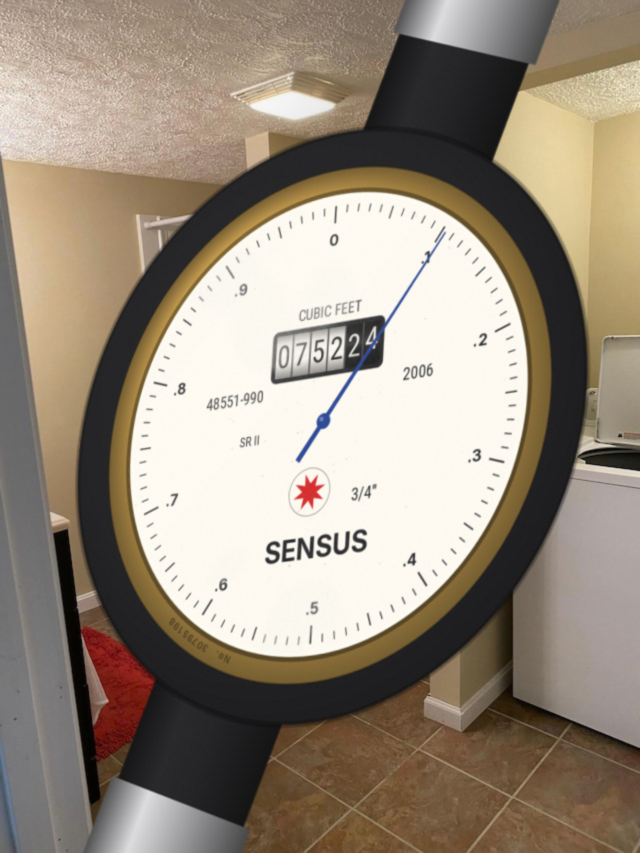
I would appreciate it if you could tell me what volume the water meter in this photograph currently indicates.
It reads 75224.10 ft³
